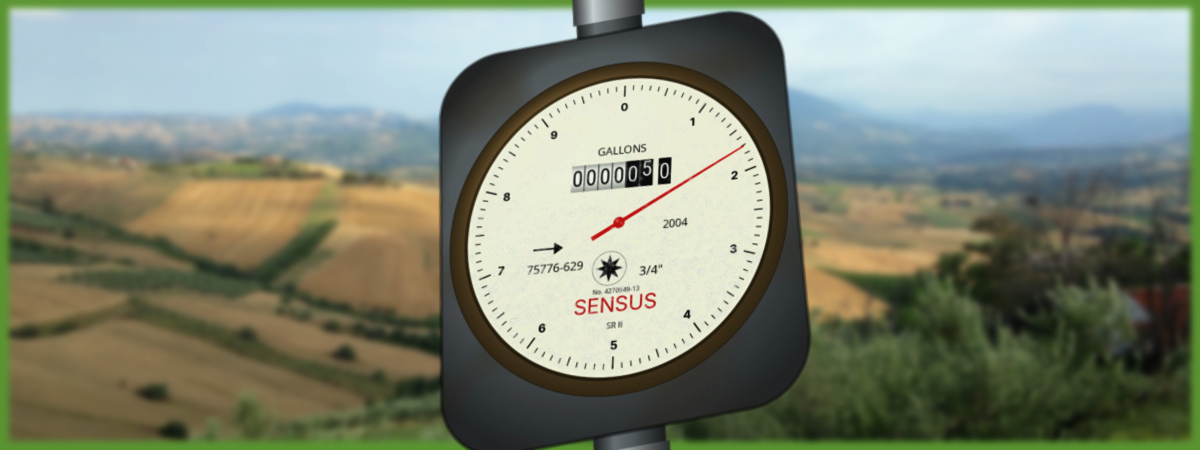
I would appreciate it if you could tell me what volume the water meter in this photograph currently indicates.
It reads 51.7 gal
